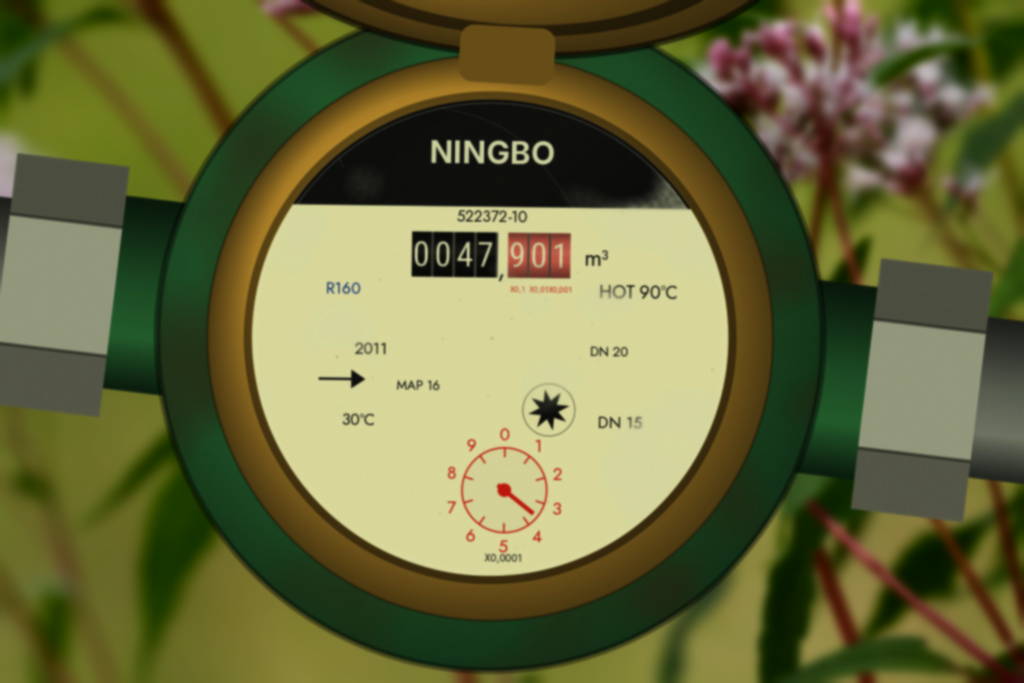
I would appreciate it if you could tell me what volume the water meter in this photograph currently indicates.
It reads 47.9013 m³
